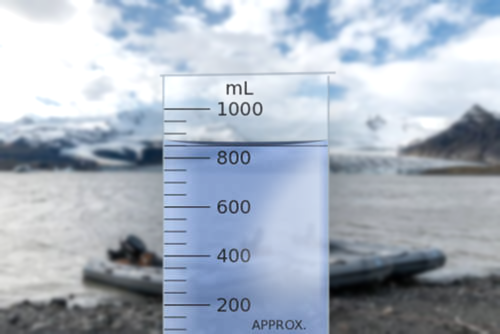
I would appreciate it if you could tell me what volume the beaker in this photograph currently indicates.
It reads 850 mL
